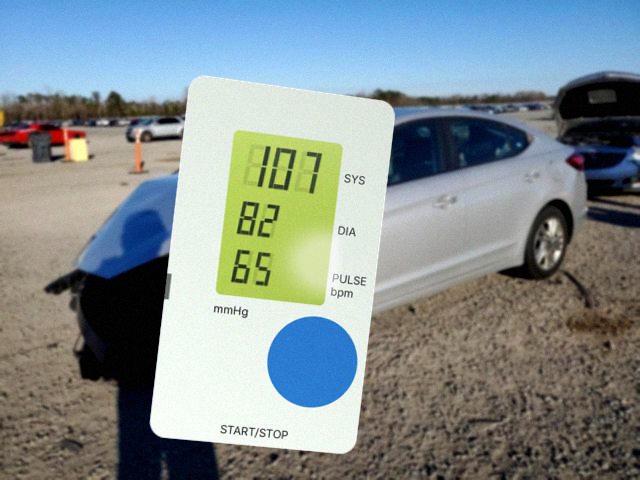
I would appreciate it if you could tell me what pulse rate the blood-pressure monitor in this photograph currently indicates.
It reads 65 bpm
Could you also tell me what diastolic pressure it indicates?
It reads 82 mmHg
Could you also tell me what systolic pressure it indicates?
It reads 107 mmHg
